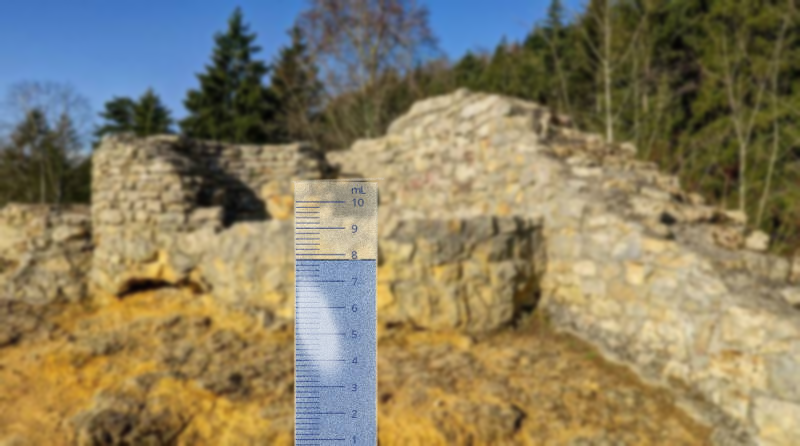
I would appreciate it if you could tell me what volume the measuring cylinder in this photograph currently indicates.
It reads 7.8 mL
